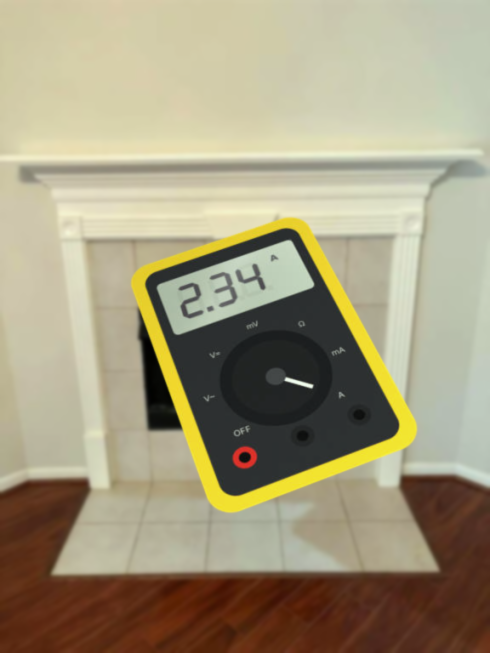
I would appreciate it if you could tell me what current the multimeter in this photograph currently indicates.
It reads 2.34 A
